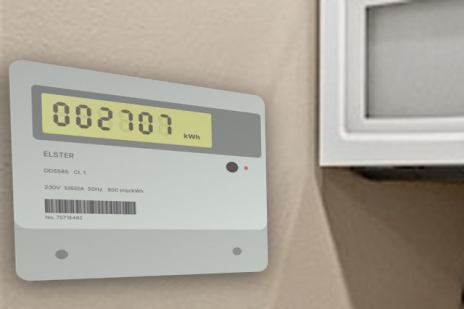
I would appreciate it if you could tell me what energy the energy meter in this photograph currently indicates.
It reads 2707 kWh
